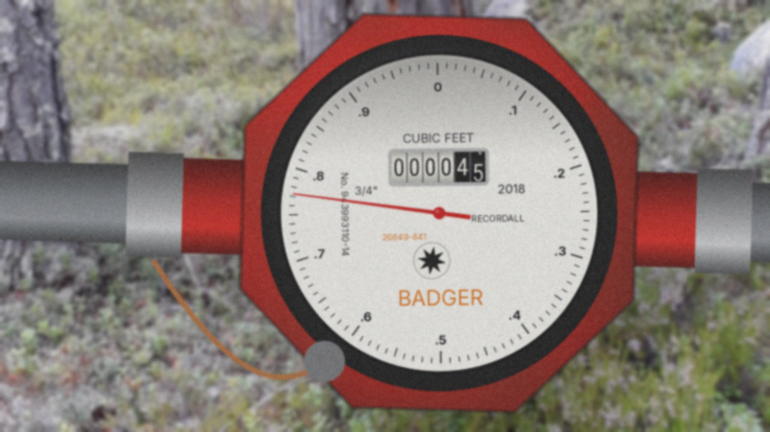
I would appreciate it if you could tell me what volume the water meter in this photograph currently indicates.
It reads 44.77 ft³
